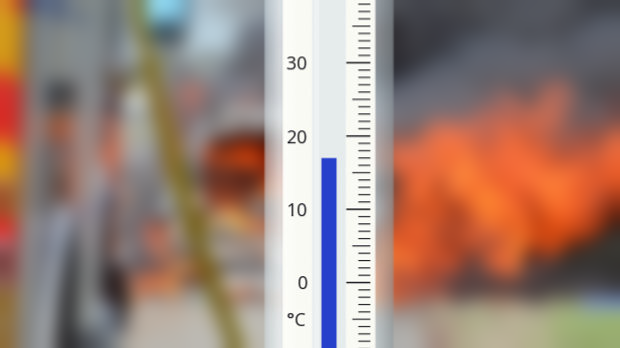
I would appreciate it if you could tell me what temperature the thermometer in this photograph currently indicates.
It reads 17 °C
